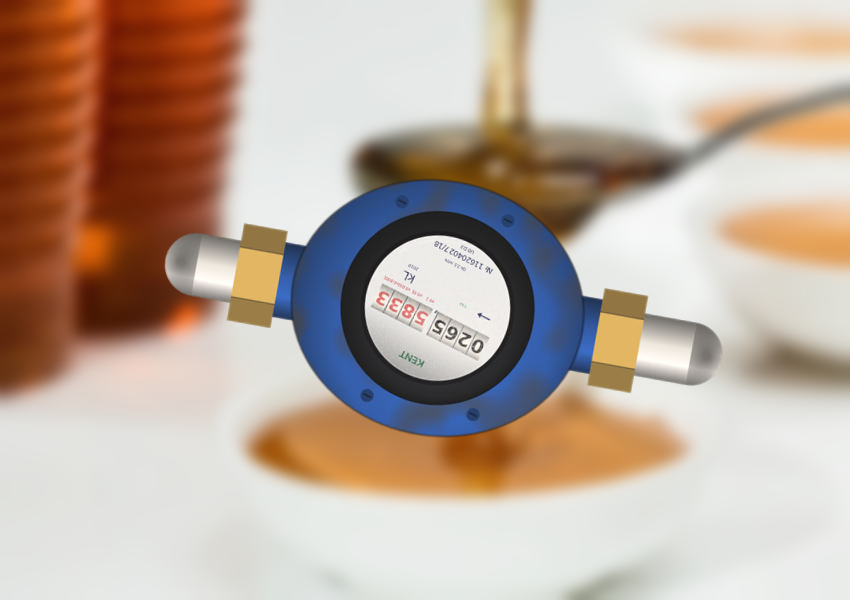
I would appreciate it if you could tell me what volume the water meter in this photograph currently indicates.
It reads 265.5833 kL
